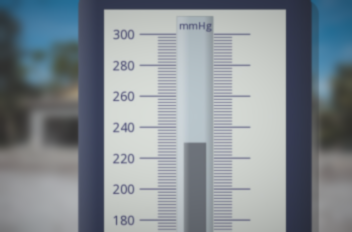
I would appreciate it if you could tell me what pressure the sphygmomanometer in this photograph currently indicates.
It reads 230 mmHg
